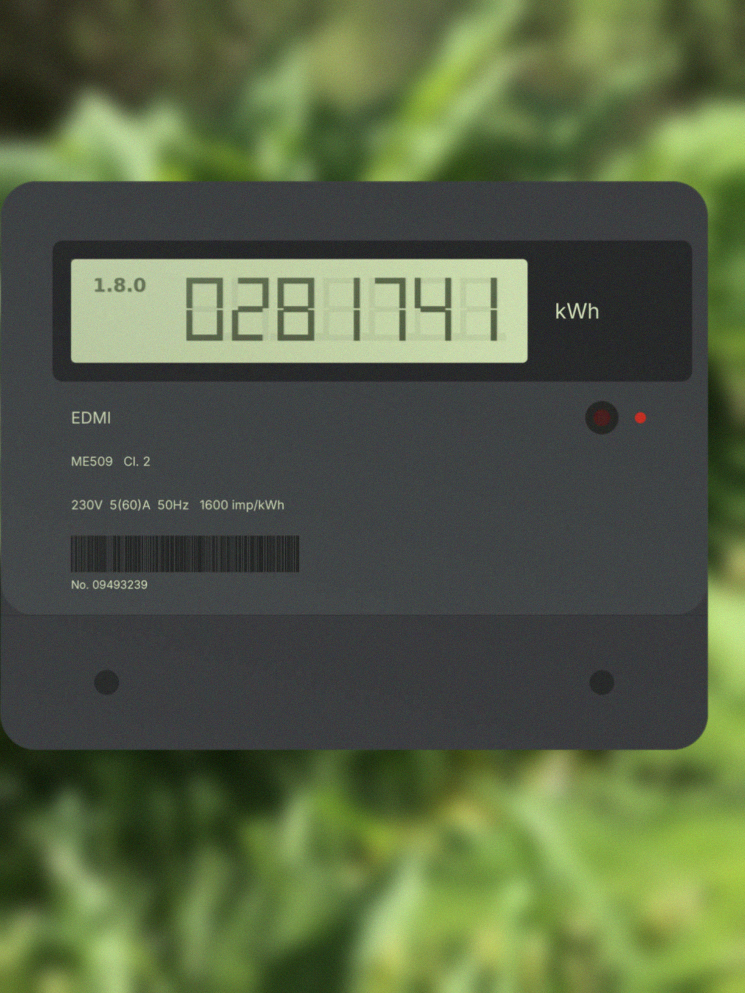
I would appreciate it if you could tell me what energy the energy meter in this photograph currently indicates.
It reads 281741 kWh
